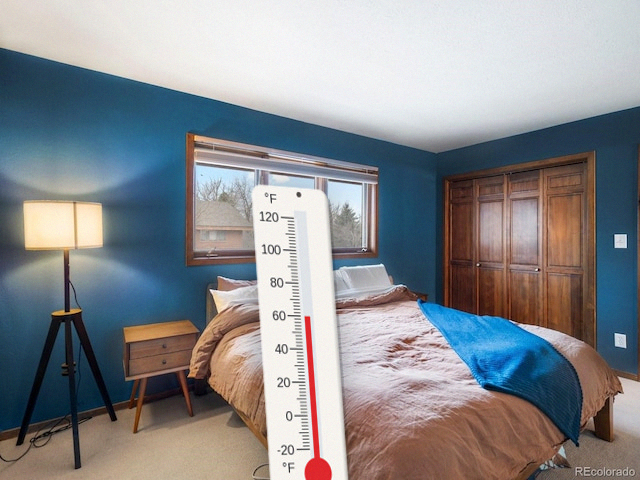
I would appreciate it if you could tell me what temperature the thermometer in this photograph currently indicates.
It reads 60 °F
